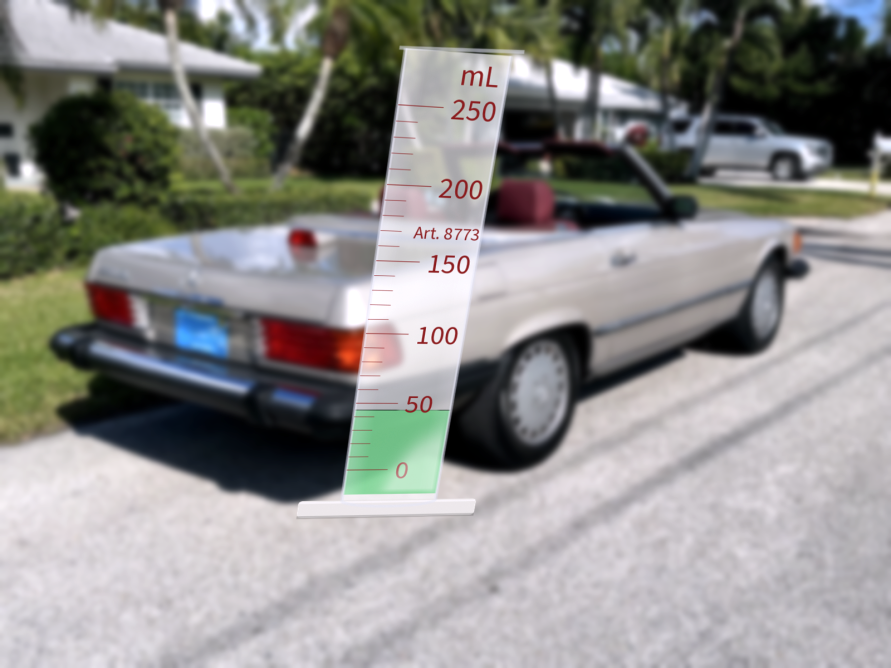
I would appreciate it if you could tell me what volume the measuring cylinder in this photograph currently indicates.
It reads 45 mL
